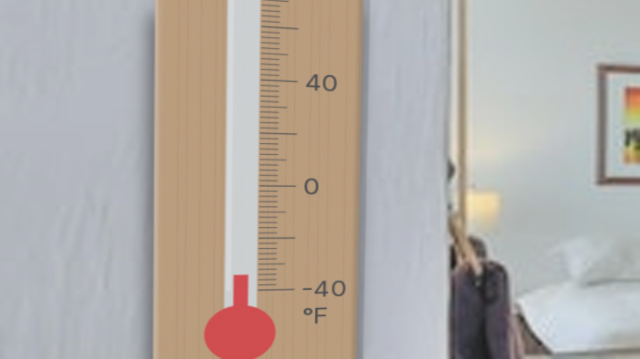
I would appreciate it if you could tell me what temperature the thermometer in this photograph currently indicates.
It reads -34 °F
